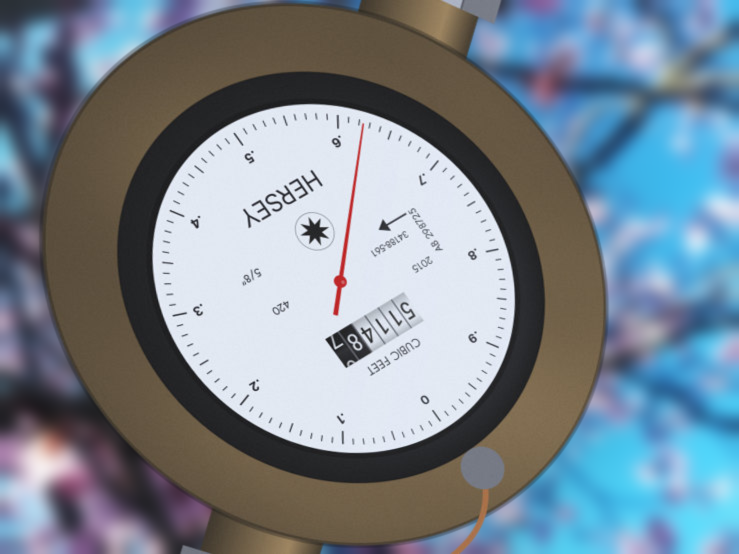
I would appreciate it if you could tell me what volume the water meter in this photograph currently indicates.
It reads 511486.62 ft³
